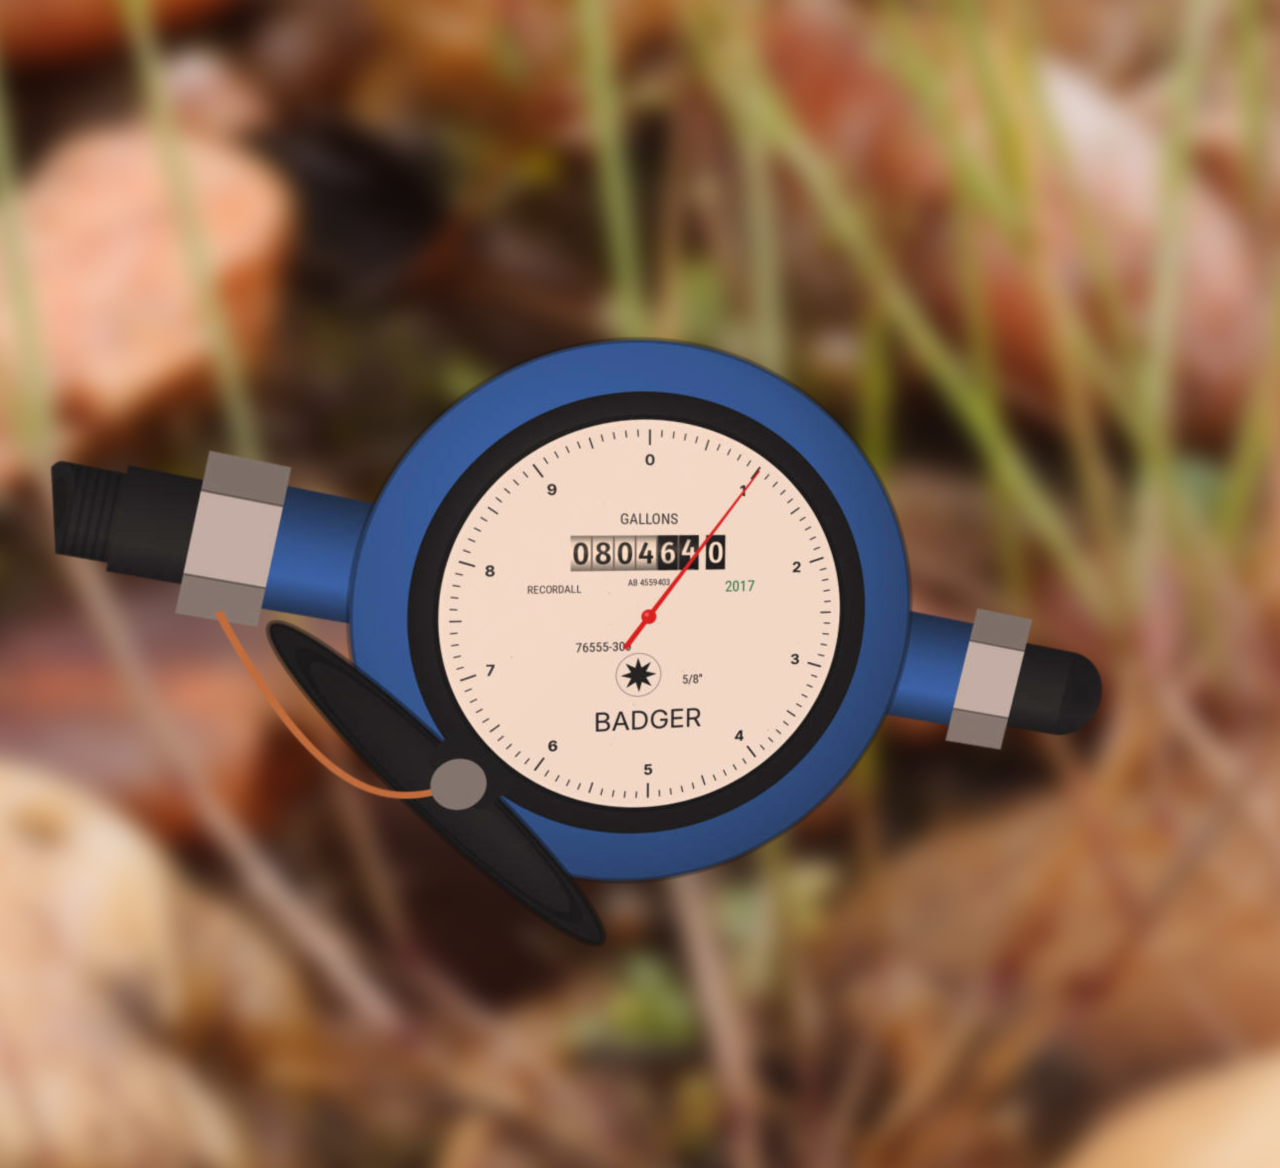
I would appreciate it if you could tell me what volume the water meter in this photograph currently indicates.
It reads 804641.0 gal
